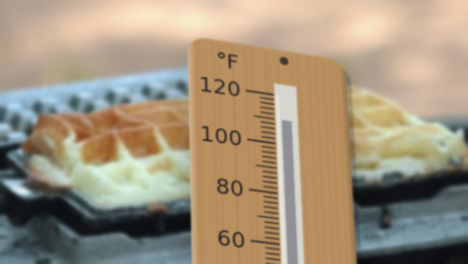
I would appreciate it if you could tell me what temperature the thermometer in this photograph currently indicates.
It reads 110 °F
